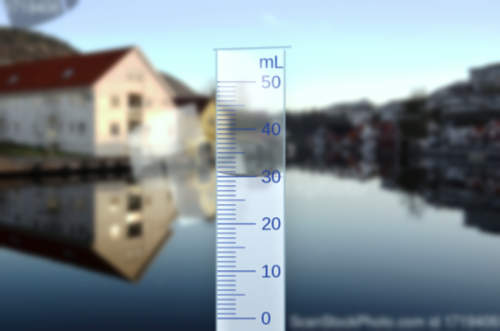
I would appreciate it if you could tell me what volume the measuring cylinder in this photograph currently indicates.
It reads 30 mL
